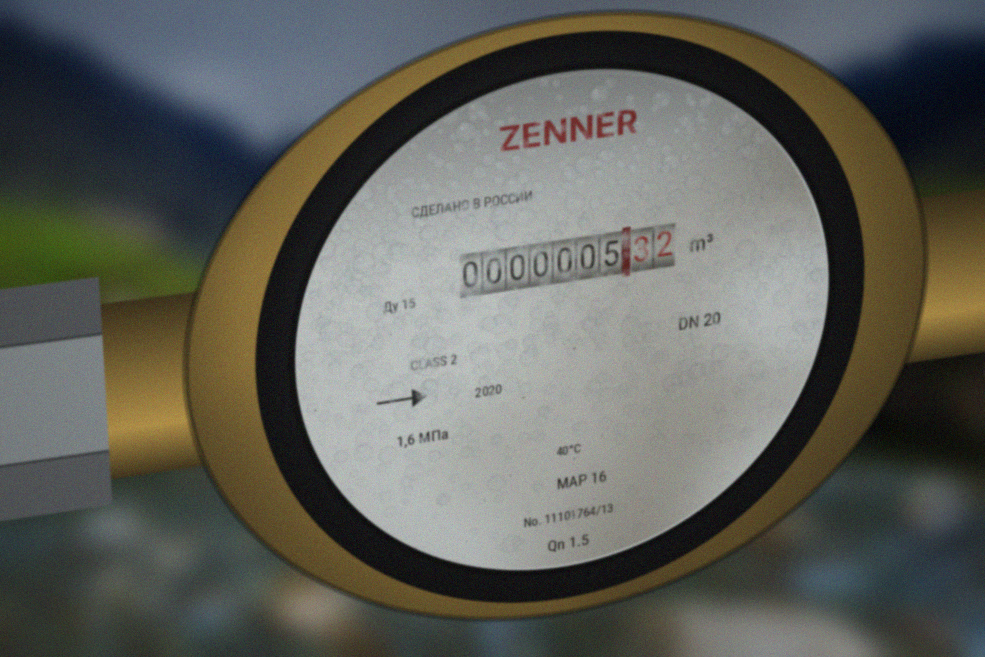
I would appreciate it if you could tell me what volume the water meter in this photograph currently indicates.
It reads 5.32 m³
